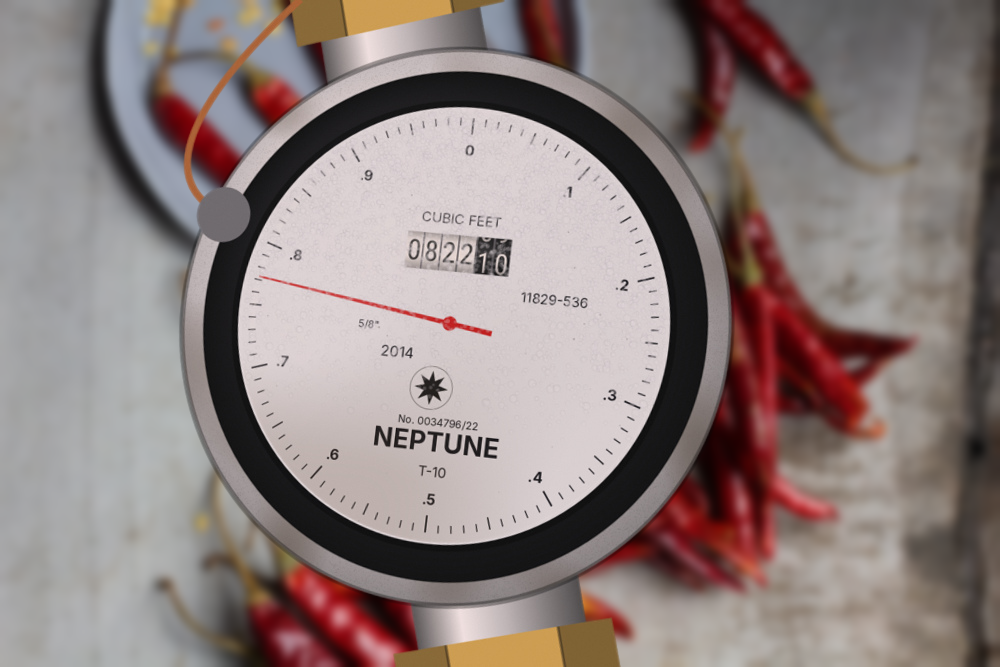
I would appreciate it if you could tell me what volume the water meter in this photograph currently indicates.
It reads 82209.77 ft³
